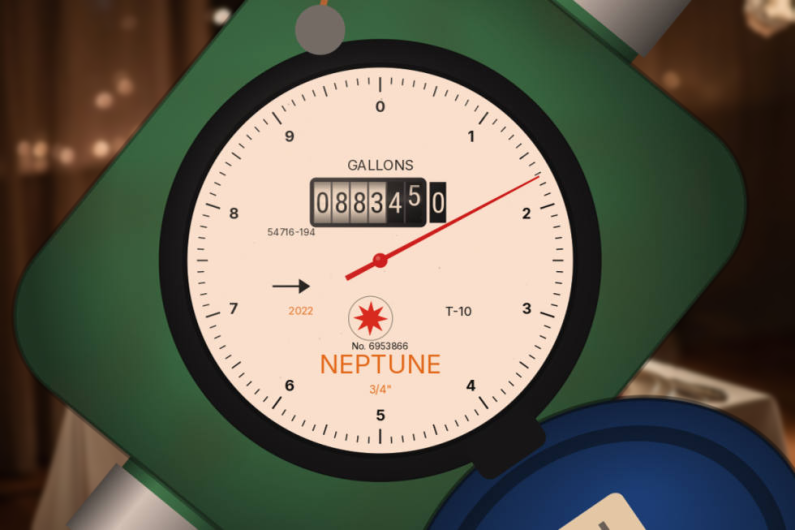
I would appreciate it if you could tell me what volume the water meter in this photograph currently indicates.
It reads 883451.7 gal
